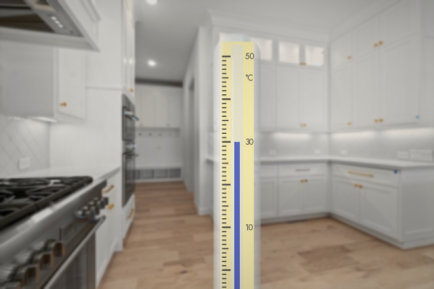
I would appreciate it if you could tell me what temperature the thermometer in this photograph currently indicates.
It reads 30 °C
